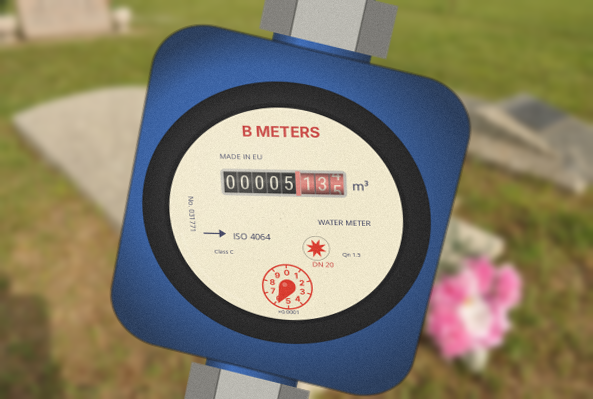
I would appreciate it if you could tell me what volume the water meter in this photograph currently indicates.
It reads 5.1345 m³
